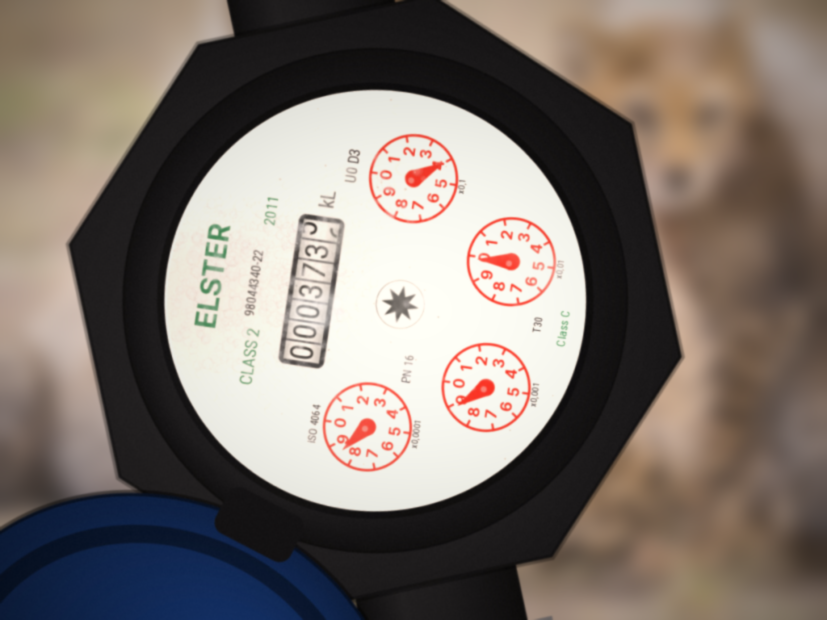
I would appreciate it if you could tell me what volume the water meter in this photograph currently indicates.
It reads 3735.3988 kL
